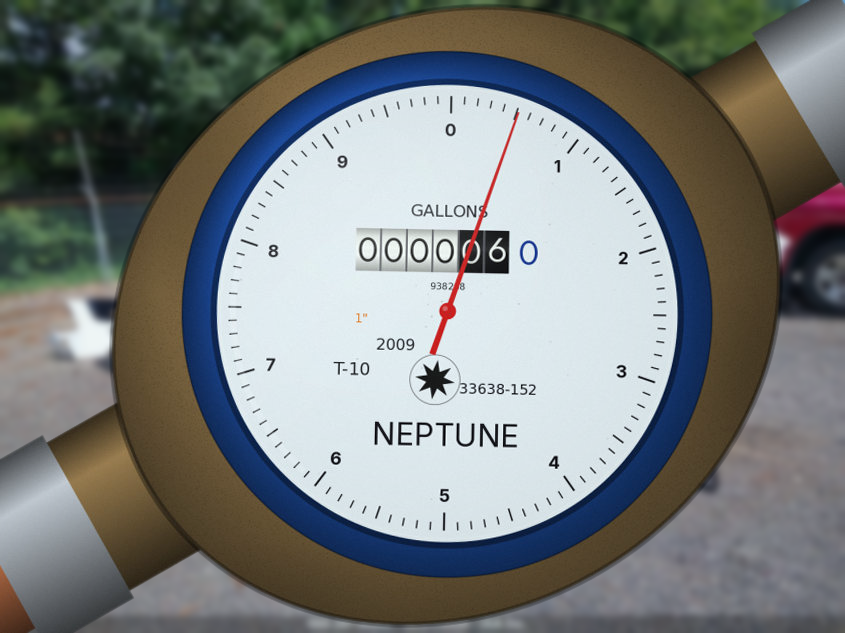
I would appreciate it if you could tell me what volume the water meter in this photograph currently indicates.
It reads 60.5 gal
